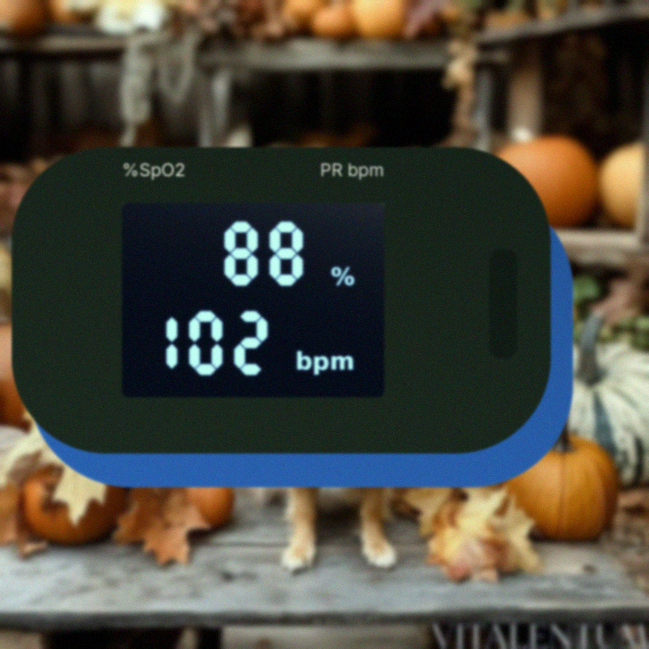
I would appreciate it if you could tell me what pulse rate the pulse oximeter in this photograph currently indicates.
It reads 102 bpm
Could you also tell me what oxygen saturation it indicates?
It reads 88 %
